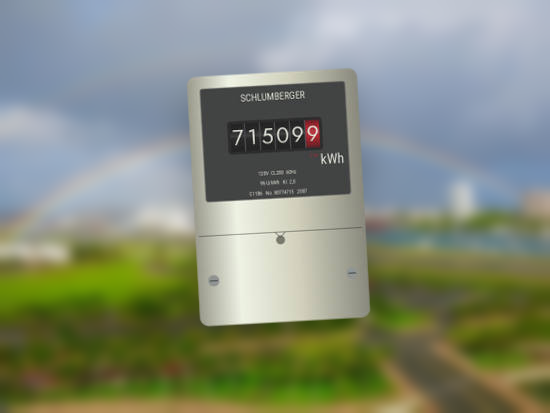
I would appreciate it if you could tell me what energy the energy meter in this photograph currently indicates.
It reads 71509.9 kWh
